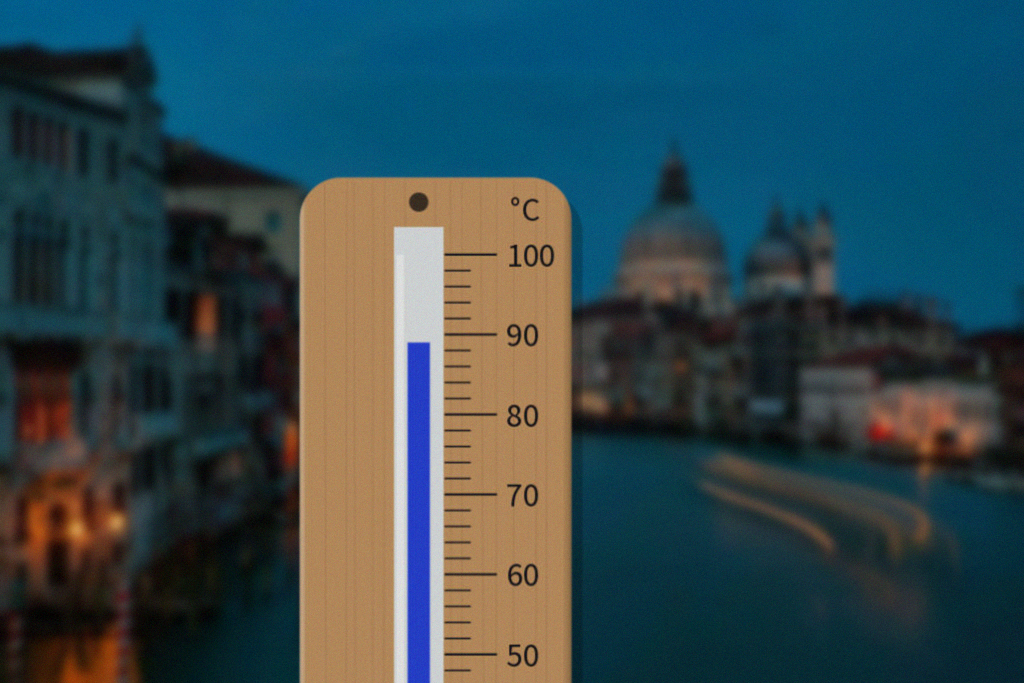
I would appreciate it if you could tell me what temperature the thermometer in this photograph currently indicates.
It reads 89 °C
